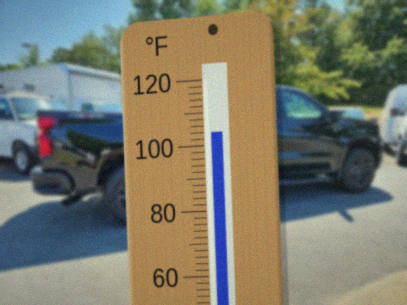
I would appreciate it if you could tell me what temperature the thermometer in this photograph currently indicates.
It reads 104 °F
